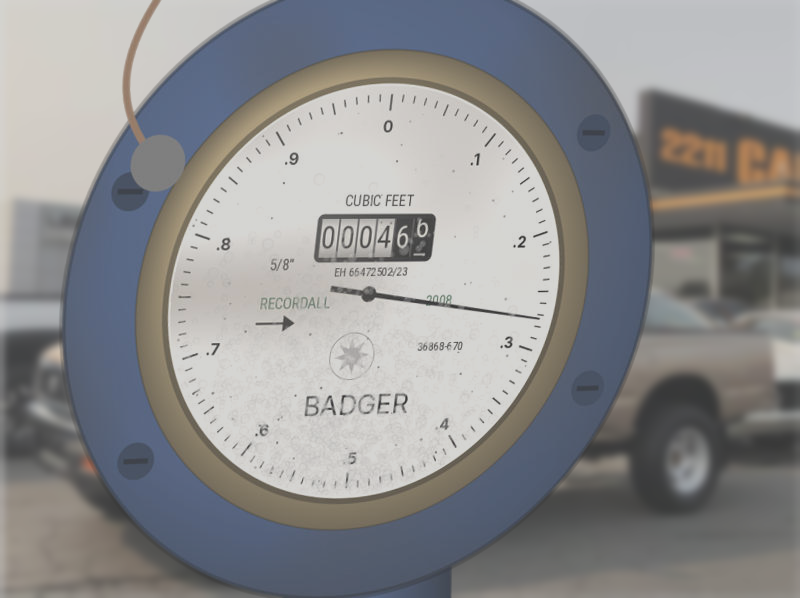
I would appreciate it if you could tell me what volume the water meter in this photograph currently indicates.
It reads 466.27 ft³
